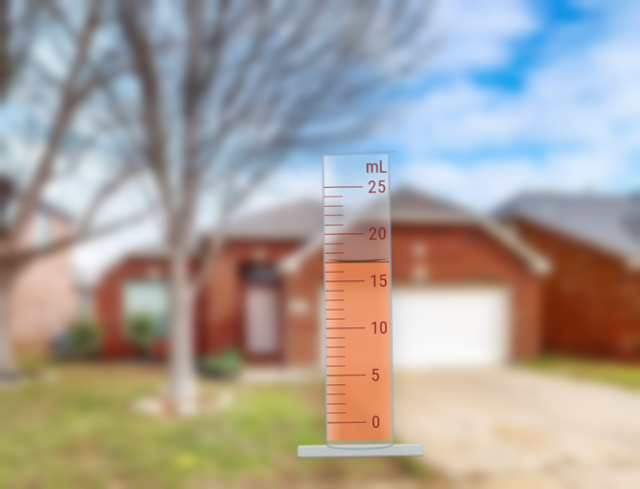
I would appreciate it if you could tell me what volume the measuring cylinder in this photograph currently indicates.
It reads 17 mL
